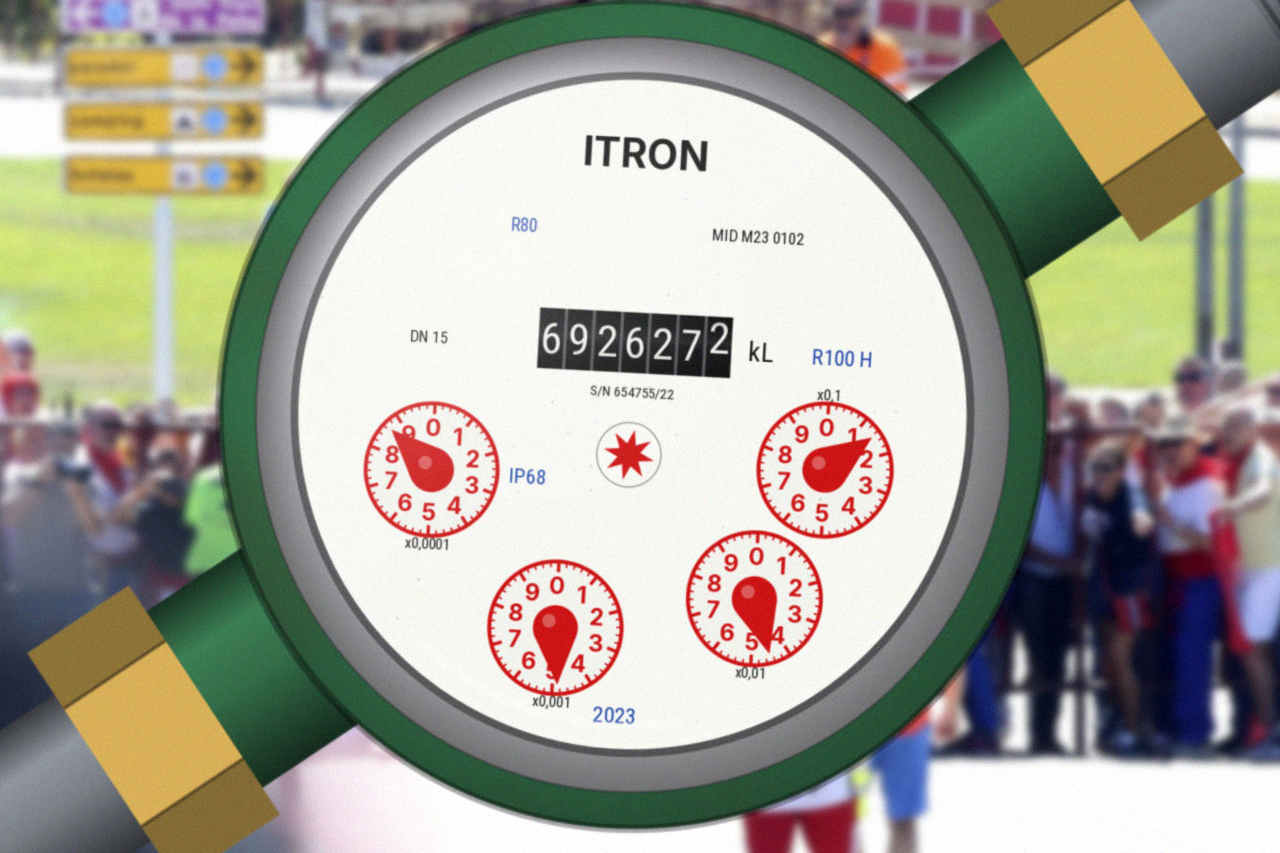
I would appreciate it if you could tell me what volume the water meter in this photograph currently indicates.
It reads 6926272.1448 kL
